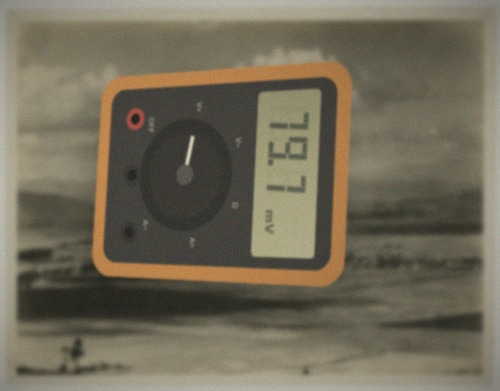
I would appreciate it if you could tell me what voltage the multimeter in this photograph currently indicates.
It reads 79.7 mV
